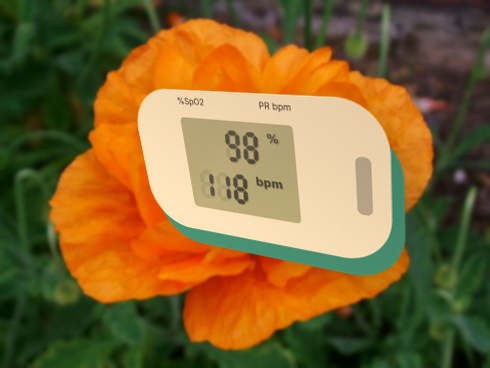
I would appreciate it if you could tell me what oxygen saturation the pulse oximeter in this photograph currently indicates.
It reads 98 %
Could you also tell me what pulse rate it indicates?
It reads 118 bpm
